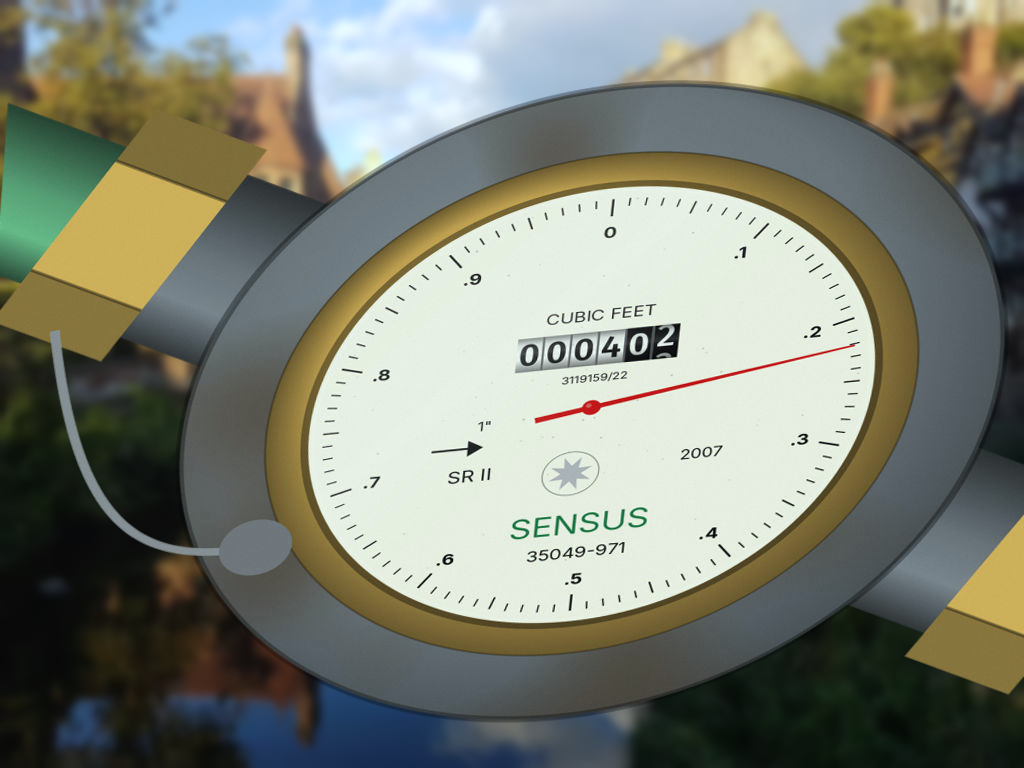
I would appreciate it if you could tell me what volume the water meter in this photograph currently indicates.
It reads 402.22 ft³
